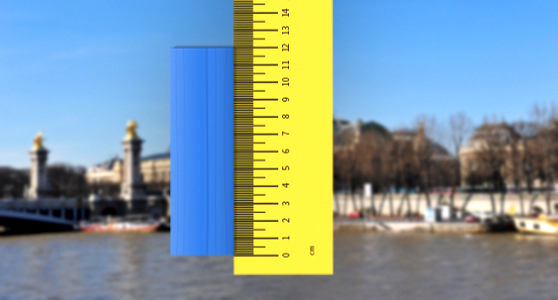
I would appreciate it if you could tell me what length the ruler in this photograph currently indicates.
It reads 12 cm
